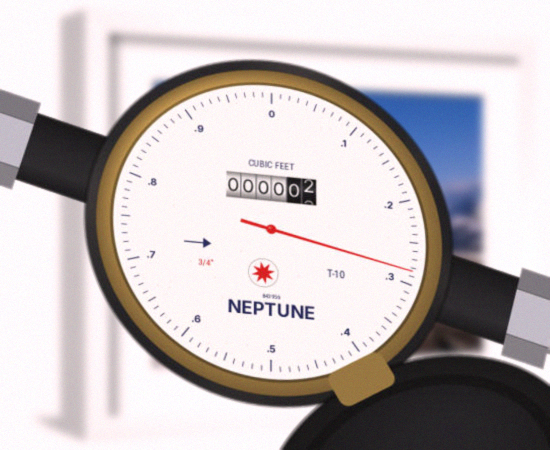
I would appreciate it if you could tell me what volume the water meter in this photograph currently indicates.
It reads 2.28 ft³
